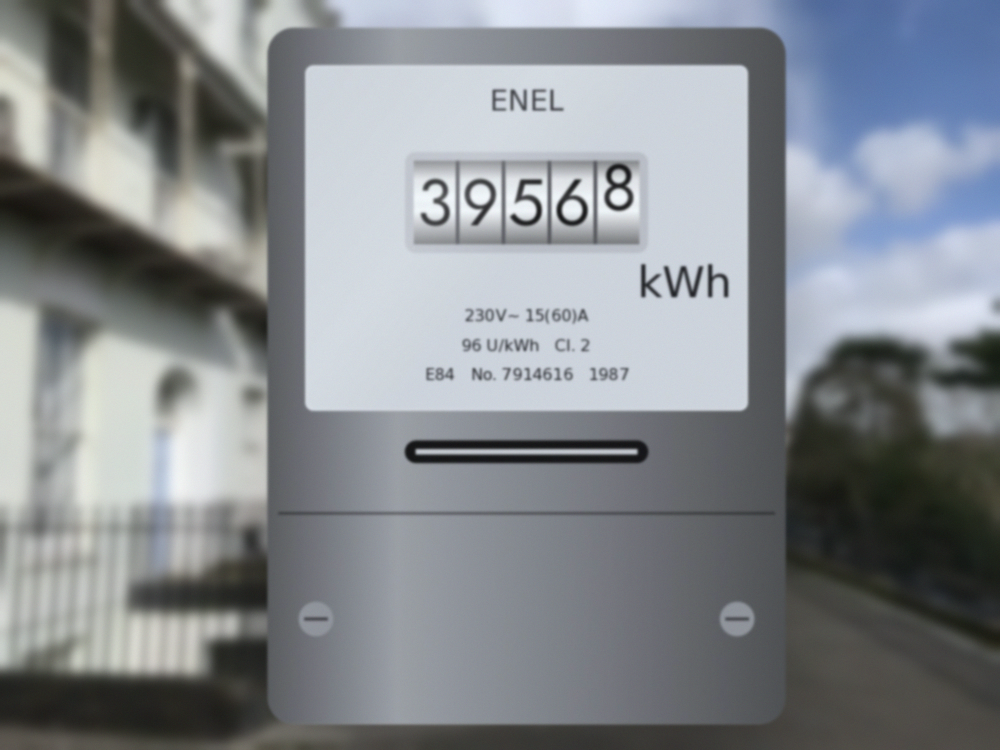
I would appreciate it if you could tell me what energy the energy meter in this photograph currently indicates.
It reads 39568 kWh
